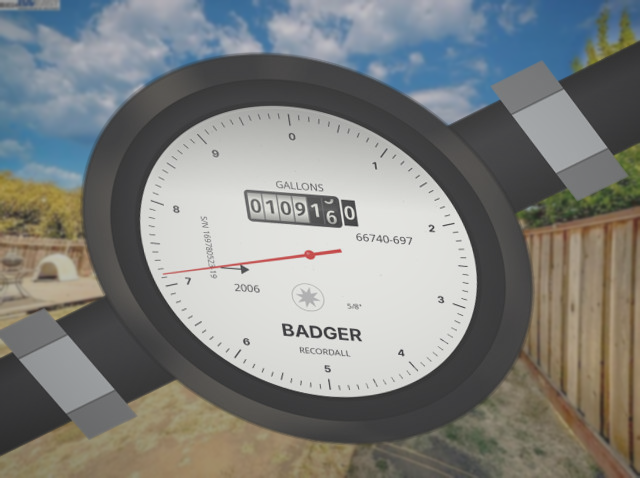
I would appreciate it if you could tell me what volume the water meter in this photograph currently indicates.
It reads 109157.1 gal
